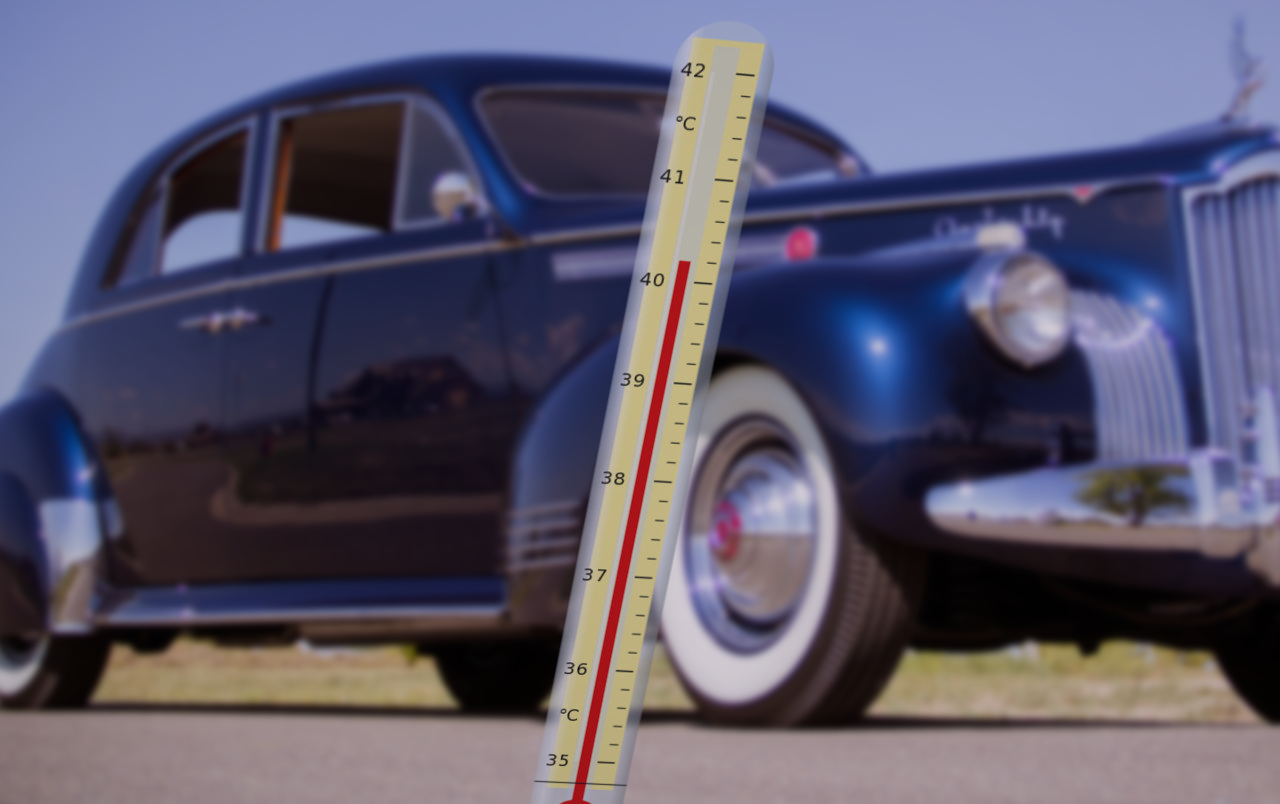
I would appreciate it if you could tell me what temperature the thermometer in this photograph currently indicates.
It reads 40.2 °C
